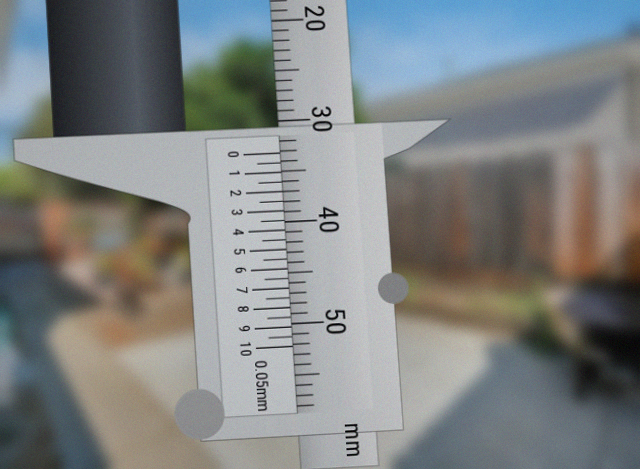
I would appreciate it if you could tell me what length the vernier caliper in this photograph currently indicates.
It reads 33.2 mm
